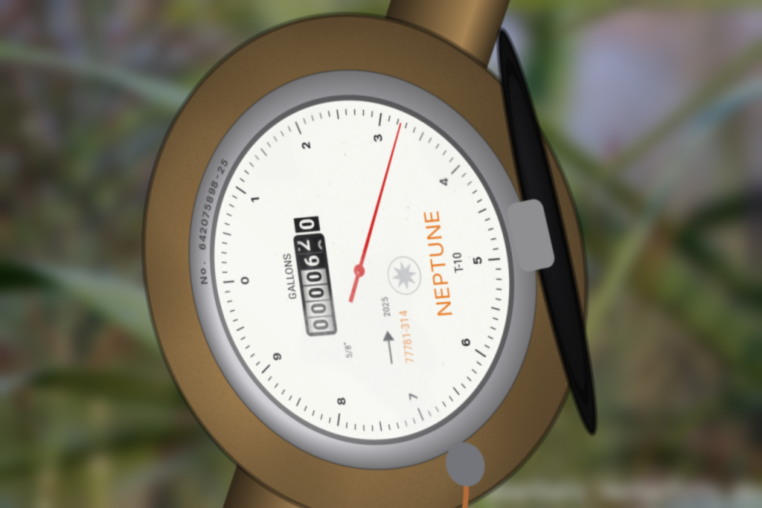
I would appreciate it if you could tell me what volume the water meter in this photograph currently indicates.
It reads 623.2 gal
